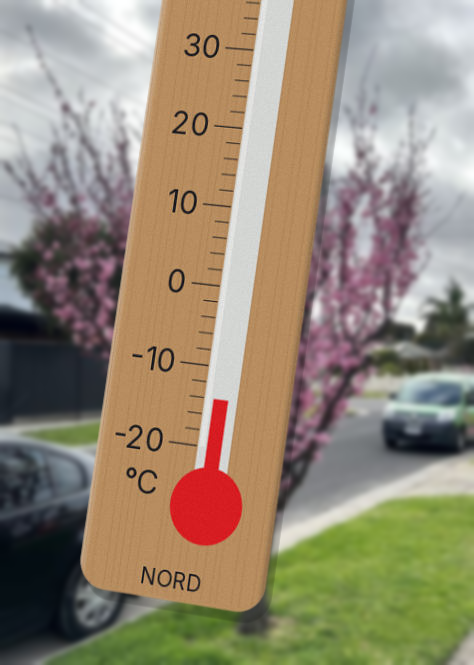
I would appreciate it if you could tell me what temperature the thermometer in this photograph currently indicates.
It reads -14 °C
